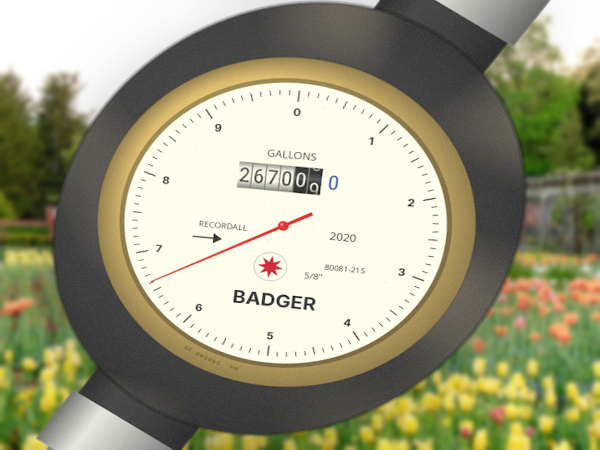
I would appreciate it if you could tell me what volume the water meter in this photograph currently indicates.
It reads 2670086.6 gal
